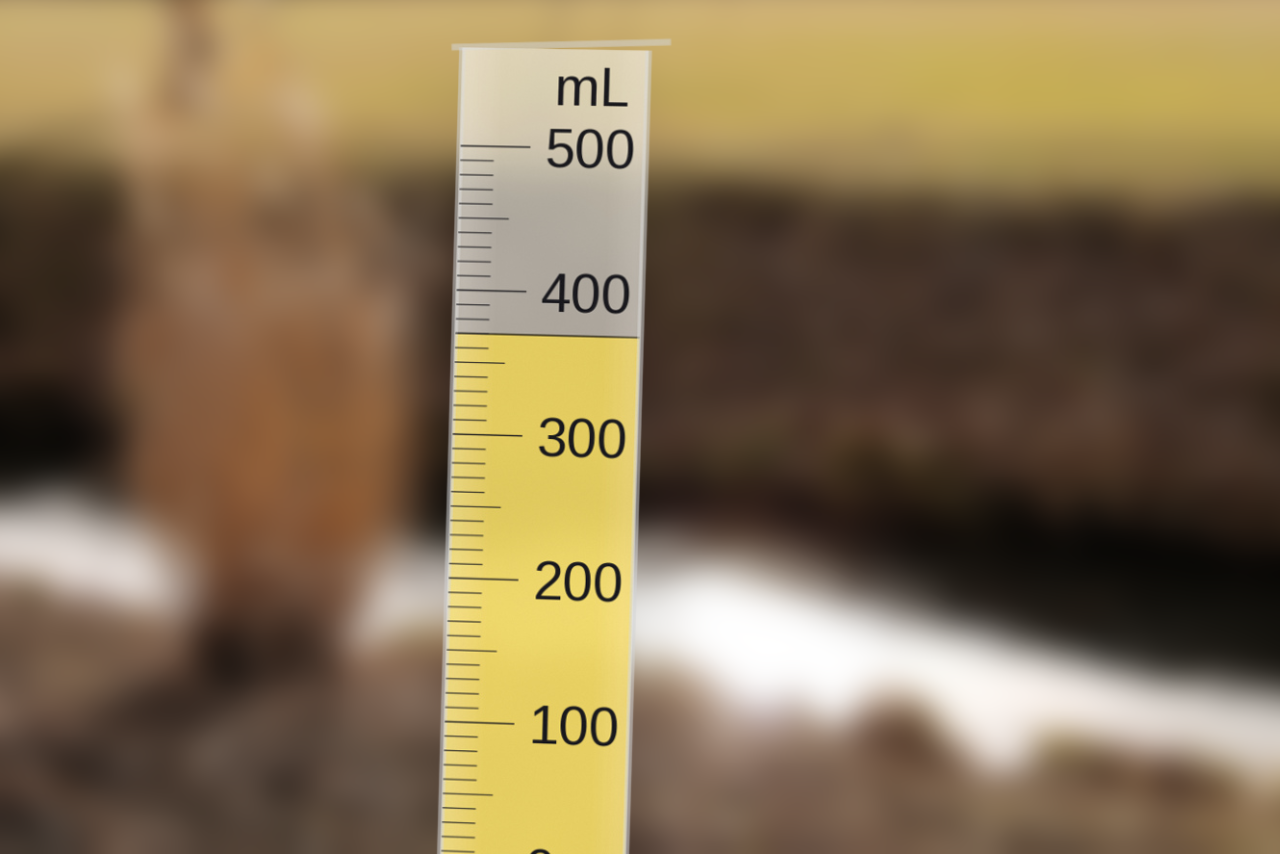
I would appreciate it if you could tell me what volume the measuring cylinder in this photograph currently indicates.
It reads 370 mL
